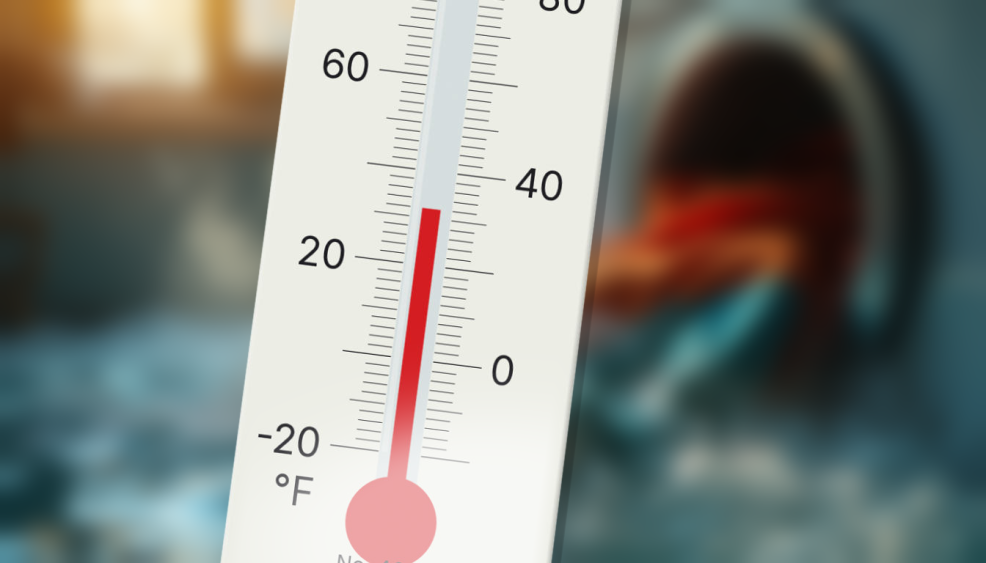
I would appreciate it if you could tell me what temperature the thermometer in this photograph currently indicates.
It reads 32 °F
